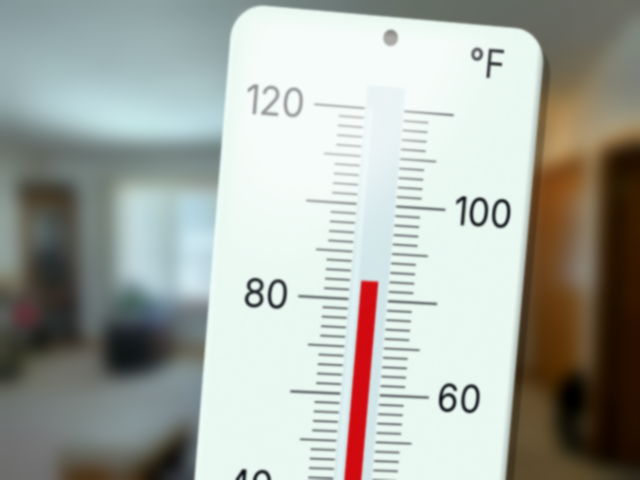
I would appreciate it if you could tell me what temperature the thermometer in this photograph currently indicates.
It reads 84 °F
